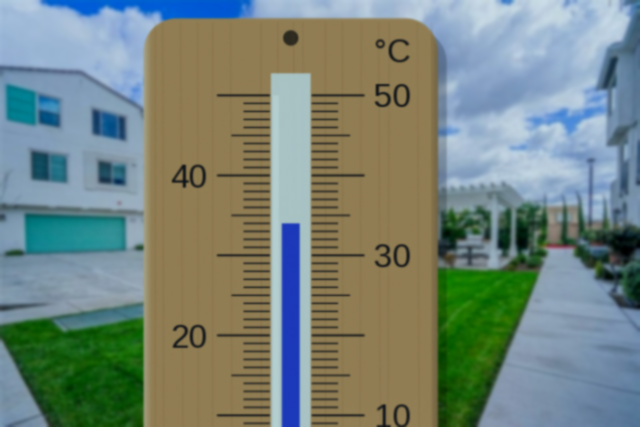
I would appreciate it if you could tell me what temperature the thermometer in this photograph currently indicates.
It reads 34 °C
